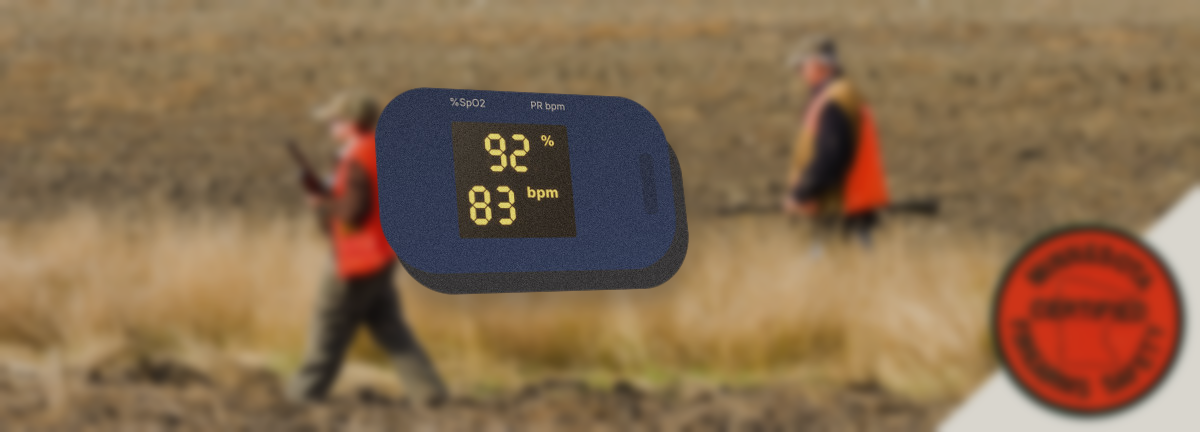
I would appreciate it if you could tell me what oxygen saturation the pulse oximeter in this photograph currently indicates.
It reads 92 %
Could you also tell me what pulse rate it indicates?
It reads 83 bpm
